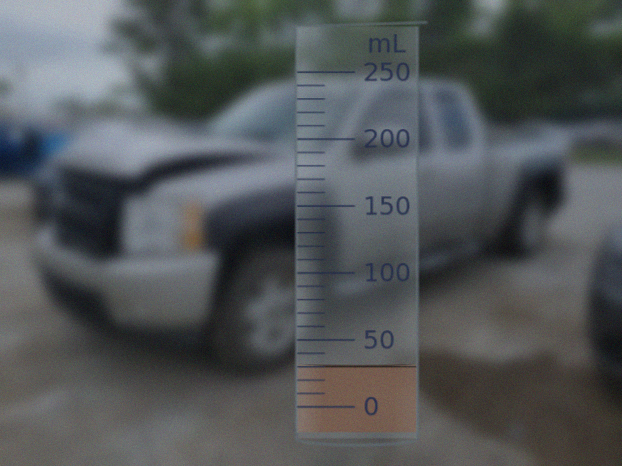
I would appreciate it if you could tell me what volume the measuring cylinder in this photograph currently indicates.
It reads 30 mL
